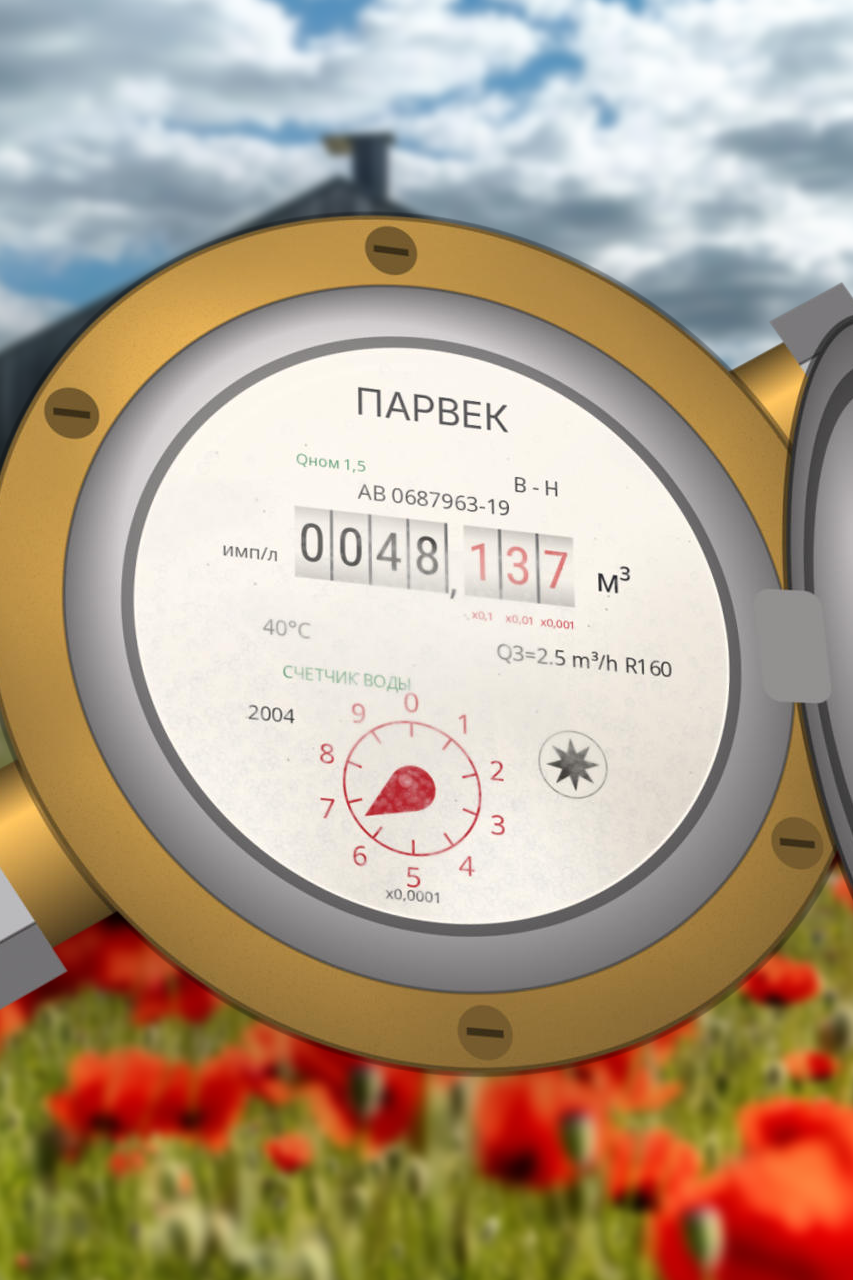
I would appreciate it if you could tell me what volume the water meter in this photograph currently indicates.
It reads 48.1376 m³
